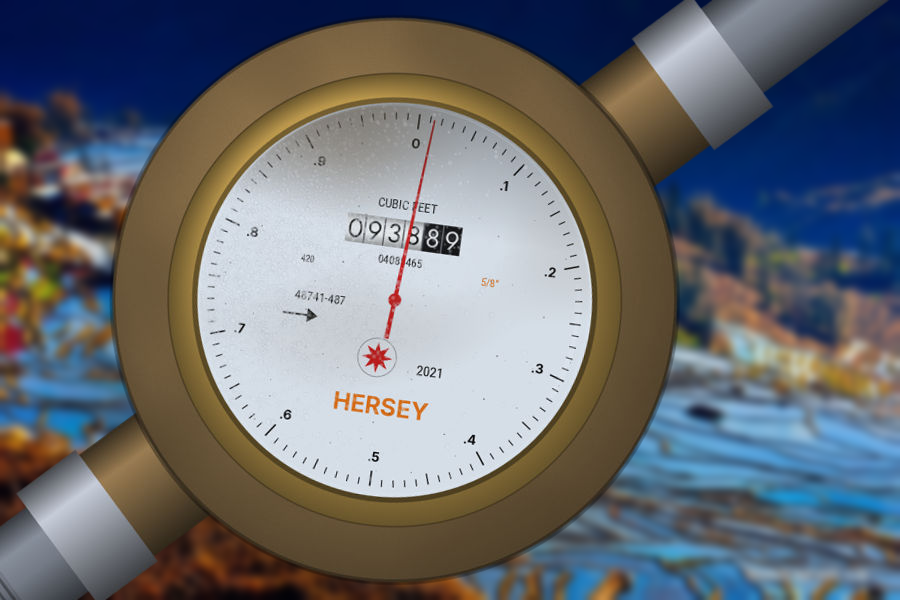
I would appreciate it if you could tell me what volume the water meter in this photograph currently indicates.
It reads 93889.01 ft³
